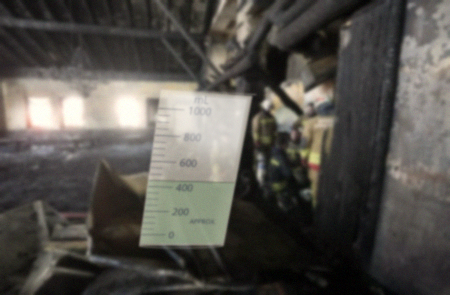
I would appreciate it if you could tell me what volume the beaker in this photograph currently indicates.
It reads 450 mL
